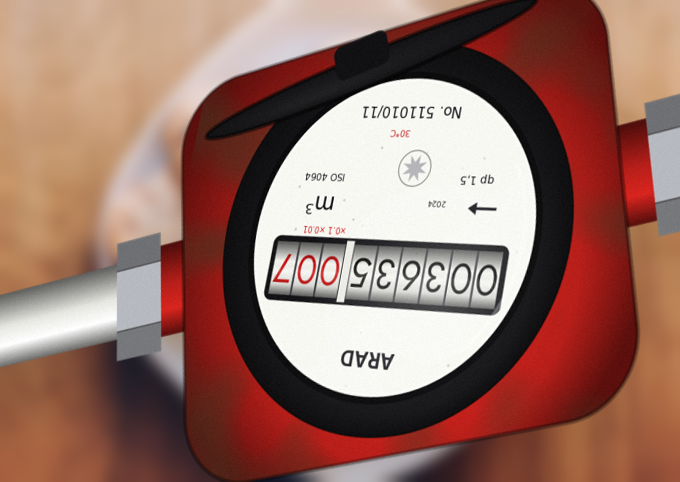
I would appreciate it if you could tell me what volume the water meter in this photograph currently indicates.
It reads 3635.007 m³
